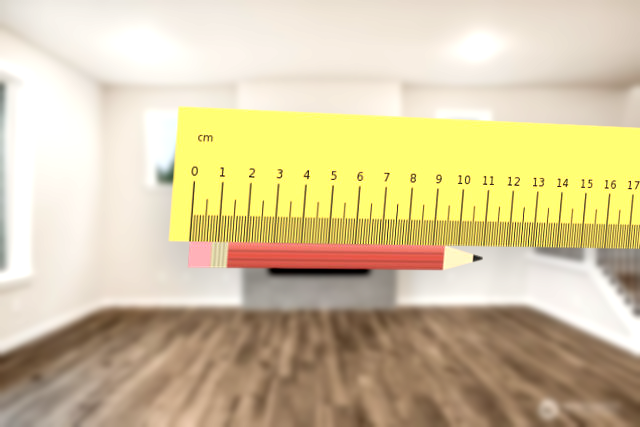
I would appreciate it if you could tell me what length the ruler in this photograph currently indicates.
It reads 11 cm
